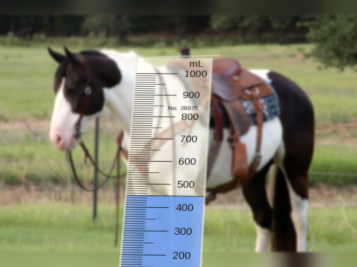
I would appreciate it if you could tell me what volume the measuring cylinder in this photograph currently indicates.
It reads 450 mL
